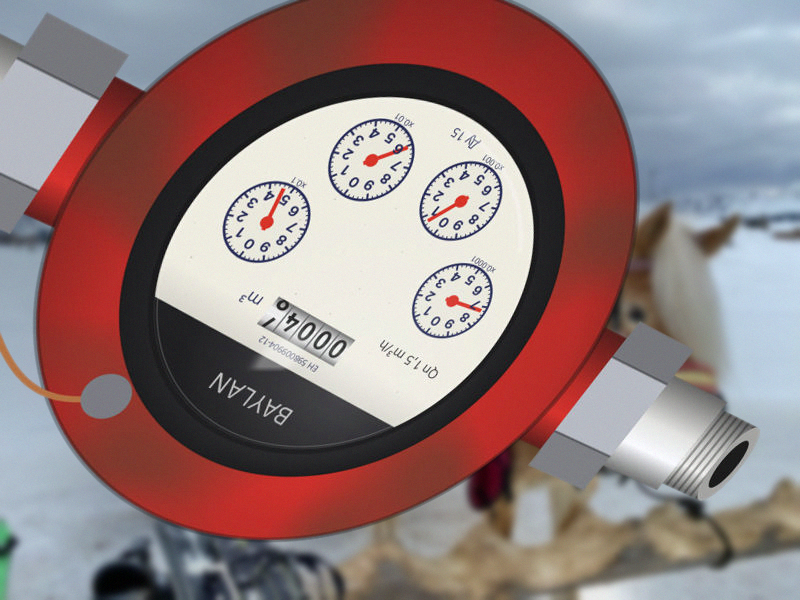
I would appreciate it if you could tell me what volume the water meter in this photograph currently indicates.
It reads 47.4607 m³
